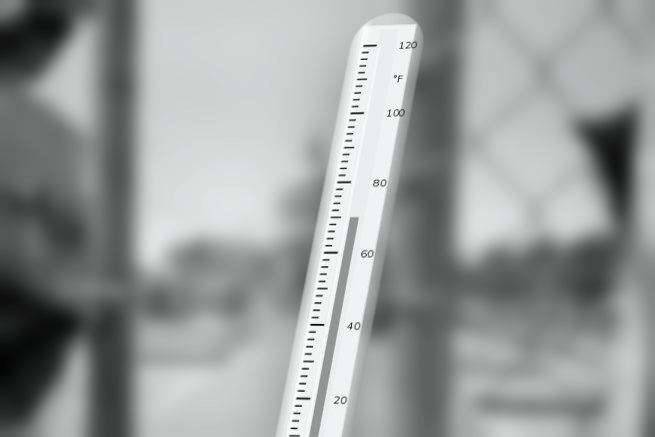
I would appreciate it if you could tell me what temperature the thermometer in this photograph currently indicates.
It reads 70 °F
